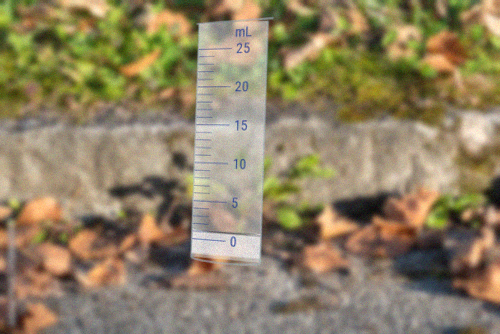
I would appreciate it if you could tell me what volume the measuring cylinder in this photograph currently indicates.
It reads 1 mL
